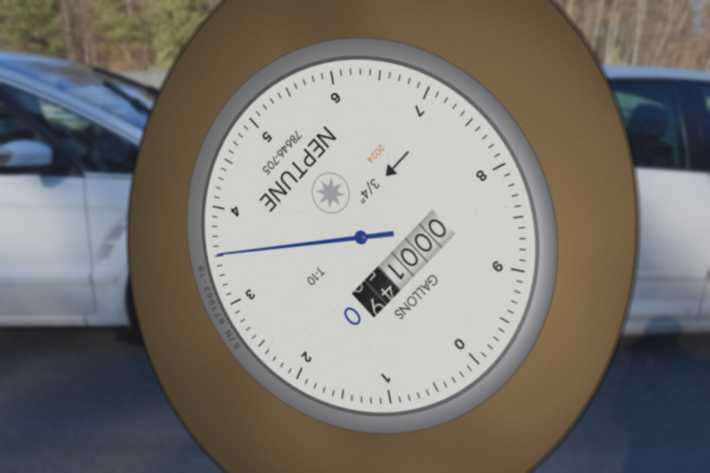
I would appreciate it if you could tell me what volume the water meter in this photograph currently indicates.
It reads 1493.5 gal
